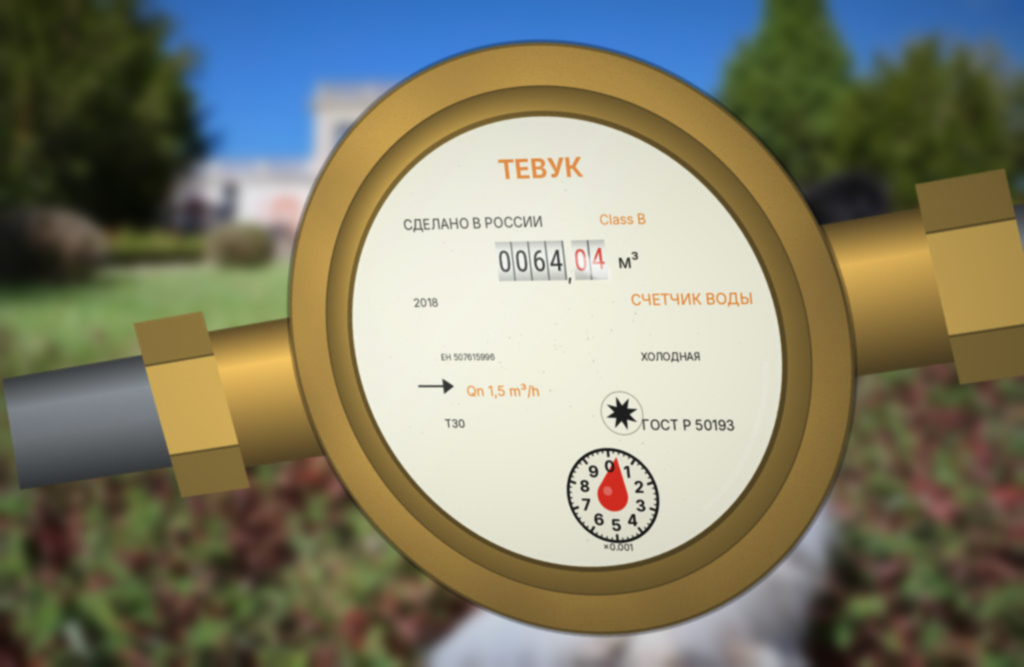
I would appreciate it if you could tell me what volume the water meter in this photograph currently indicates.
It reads 64.040 m³
